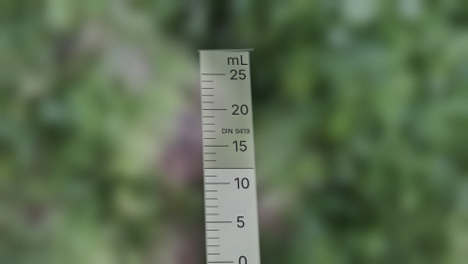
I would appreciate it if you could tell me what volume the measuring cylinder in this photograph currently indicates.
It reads 12 mL
